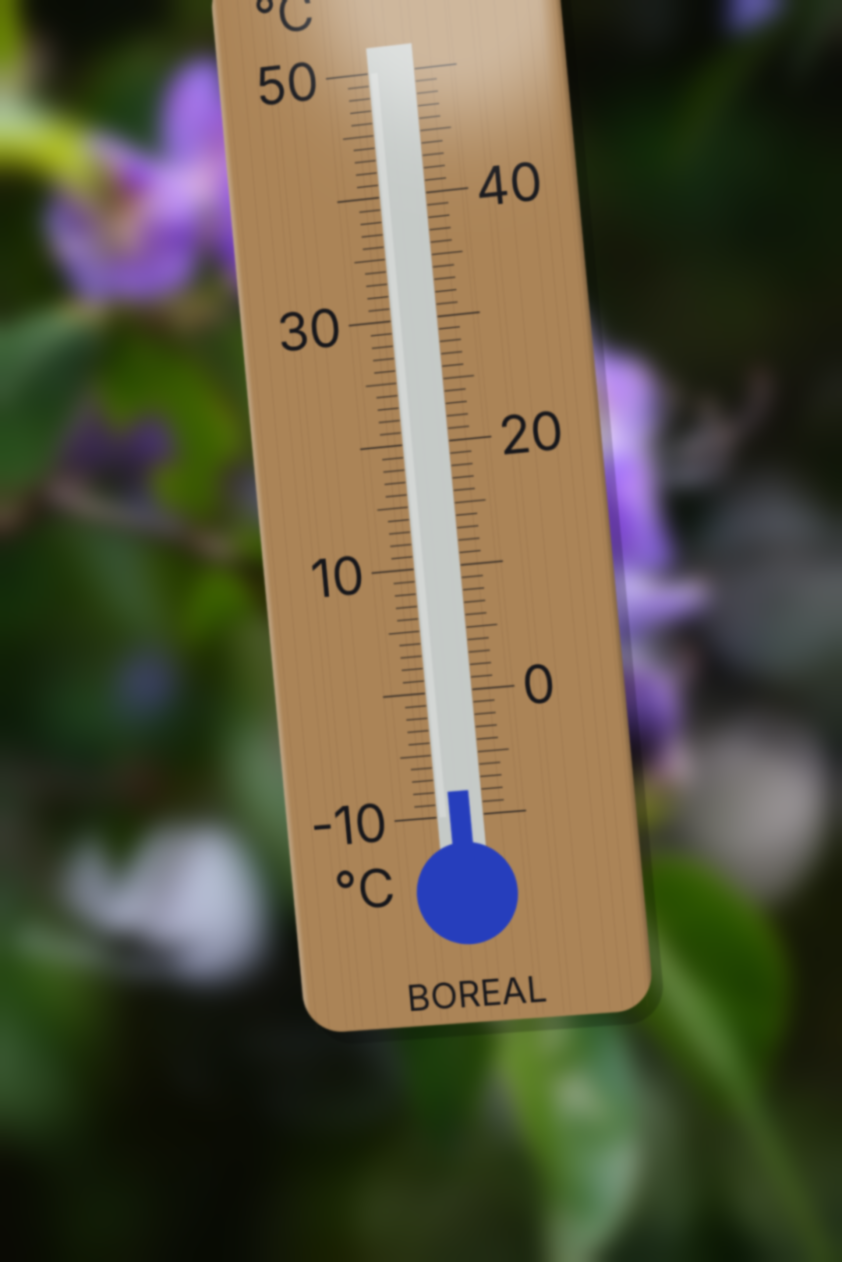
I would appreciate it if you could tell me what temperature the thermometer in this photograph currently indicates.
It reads -8 °C
